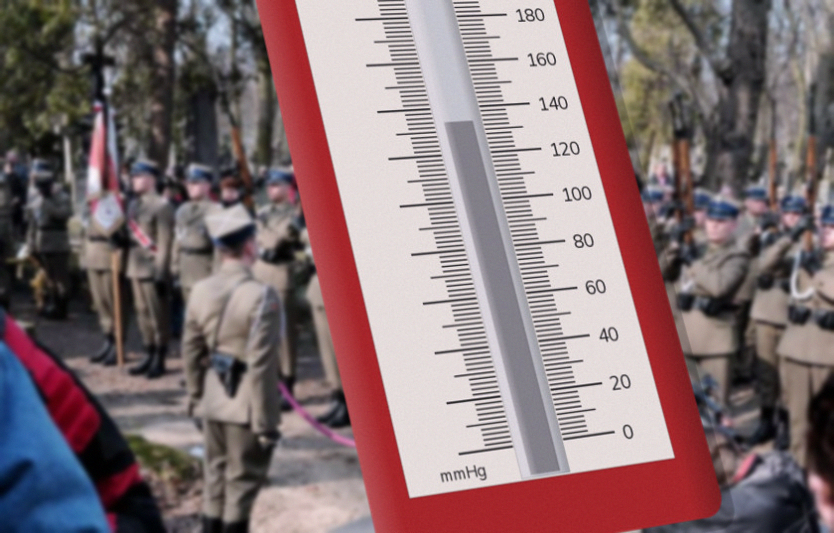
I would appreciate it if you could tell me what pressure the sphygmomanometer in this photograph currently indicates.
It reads 134 mmHg
